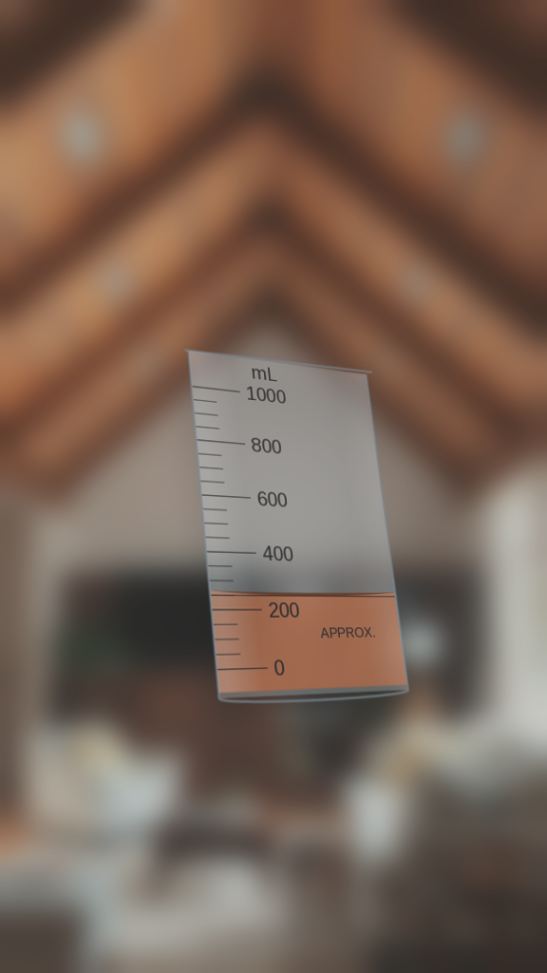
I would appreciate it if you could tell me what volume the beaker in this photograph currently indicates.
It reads 250 mL
